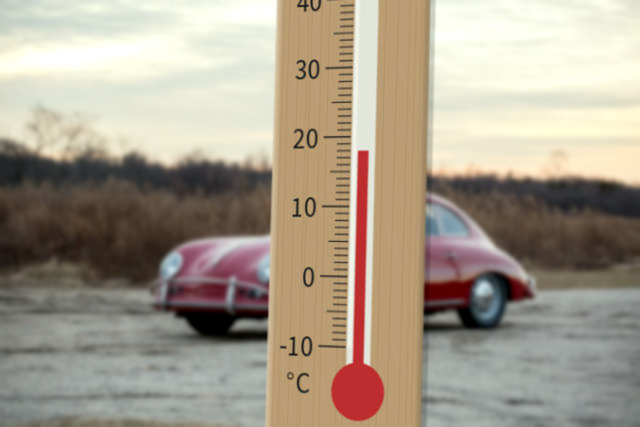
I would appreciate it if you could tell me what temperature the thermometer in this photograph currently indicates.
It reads 18 °C
